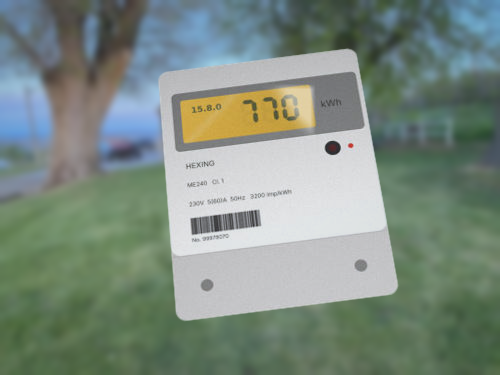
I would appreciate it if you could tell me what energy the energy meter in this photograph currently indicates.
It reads 770 kWh
